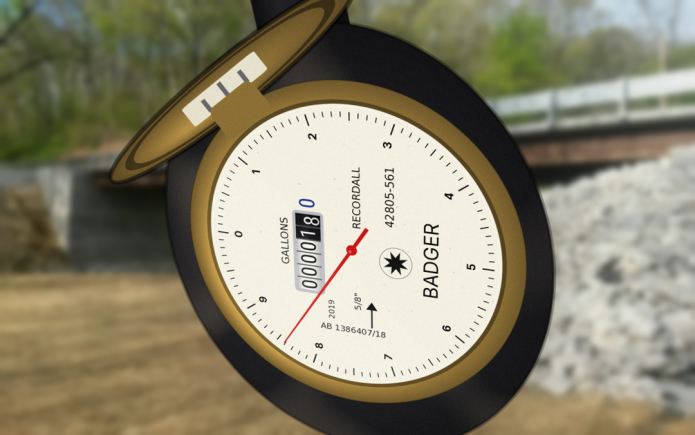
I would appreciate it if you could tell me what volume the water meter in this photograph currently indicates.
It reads 178.4 gal
